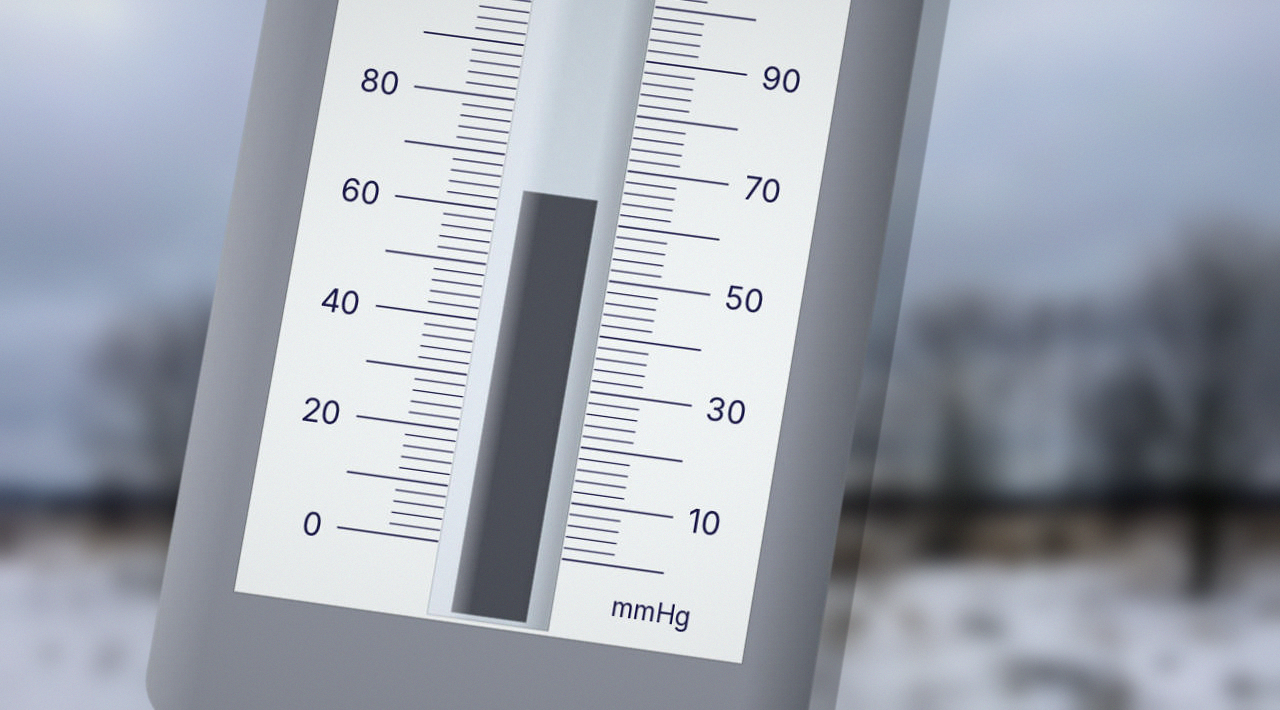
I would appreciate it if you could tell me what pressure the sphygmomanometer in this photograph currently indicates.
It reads 64 mmHg
